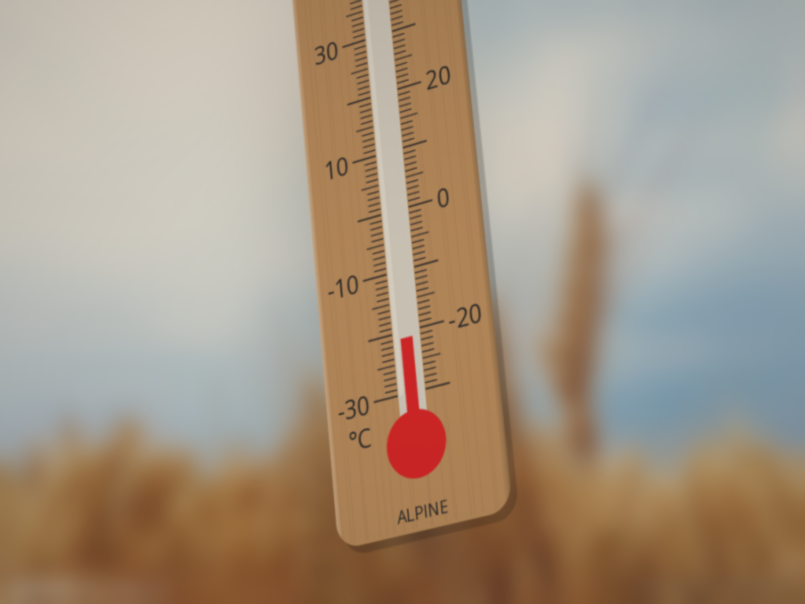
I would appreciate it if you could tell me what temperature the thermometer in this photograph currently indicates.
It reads -21 °C
